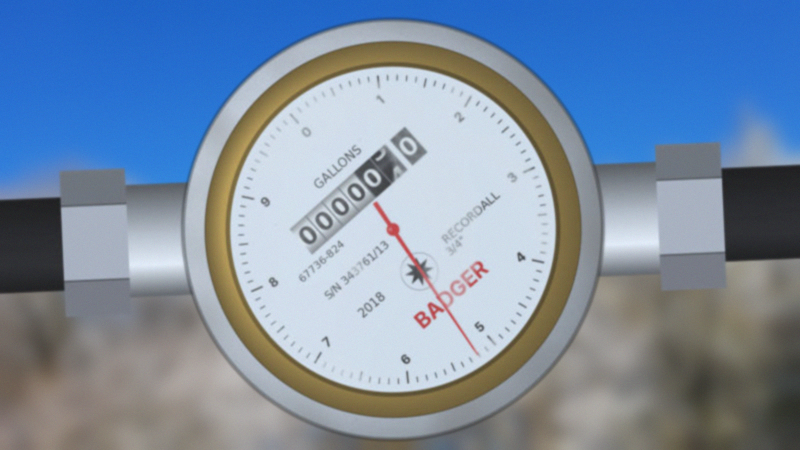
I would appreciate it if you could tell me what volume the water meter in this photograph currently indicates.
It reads 35.2 gal
